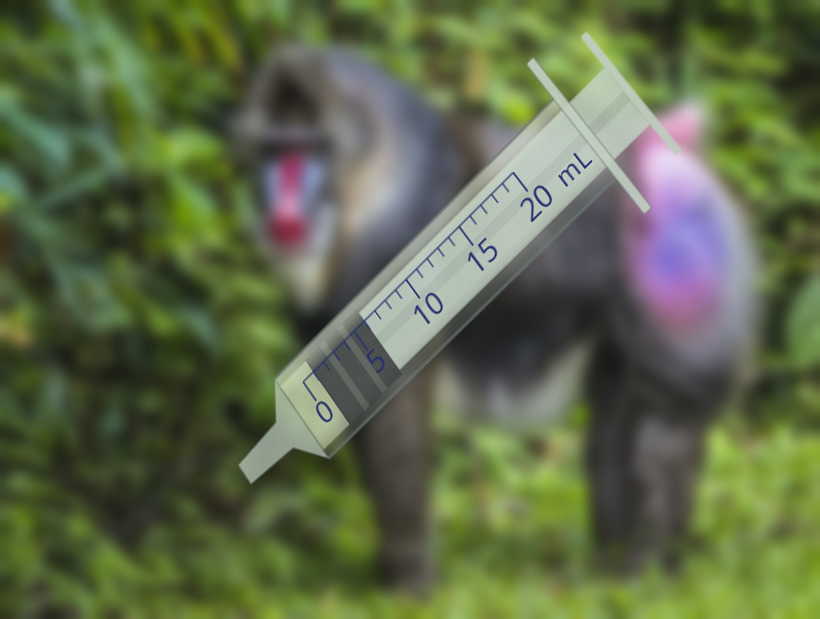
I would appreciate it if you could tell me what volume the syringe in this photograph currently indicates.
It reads 1 mL
